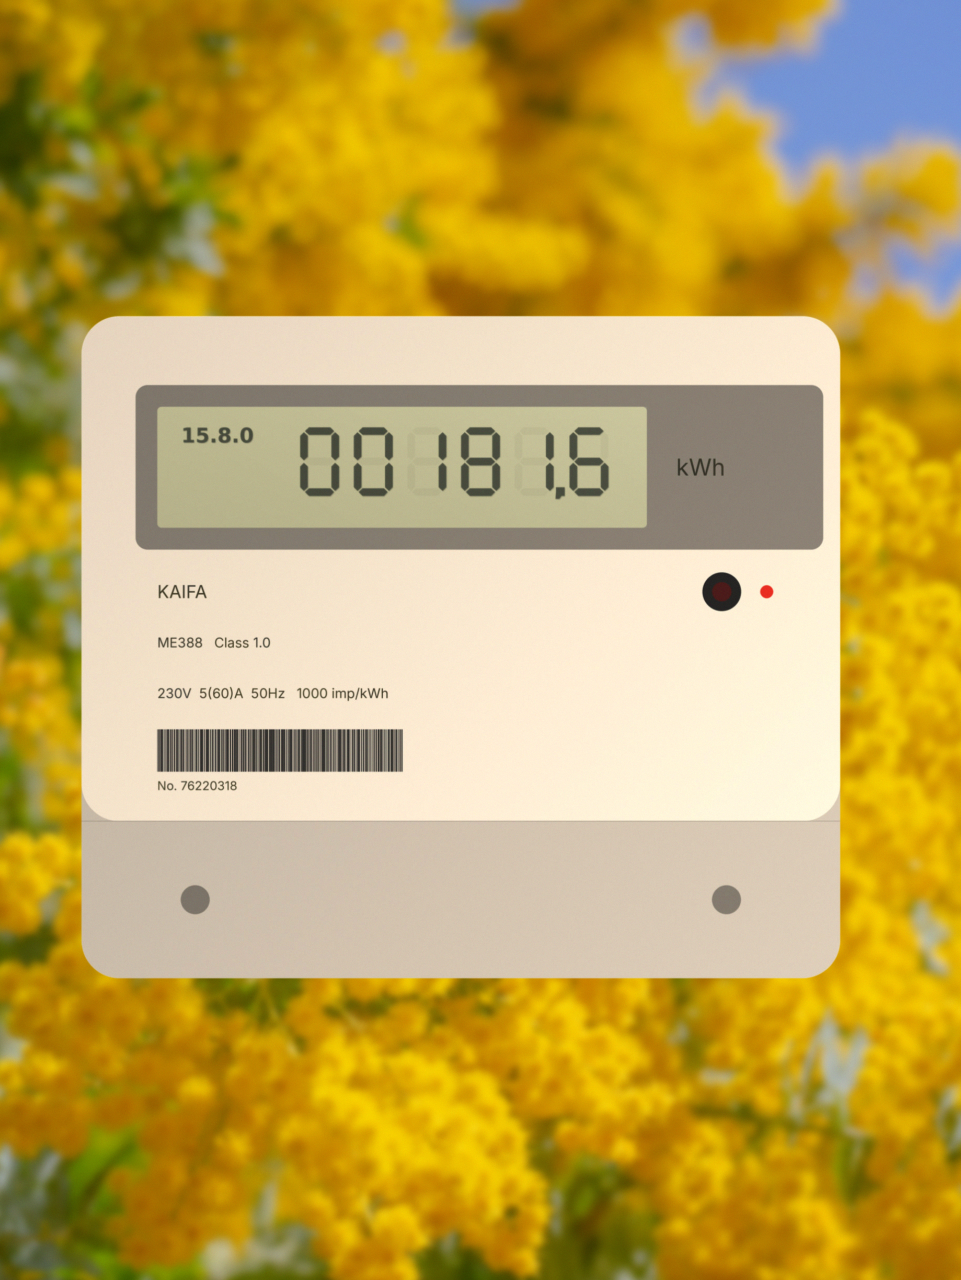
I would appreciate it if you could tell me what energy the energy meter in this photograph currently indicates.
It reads 181.6 kWh
